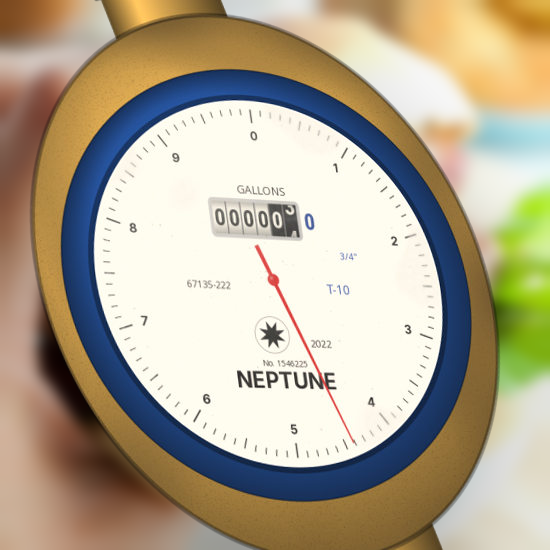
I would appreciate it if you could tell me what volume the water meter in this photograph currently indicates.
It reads 34.4 gal
